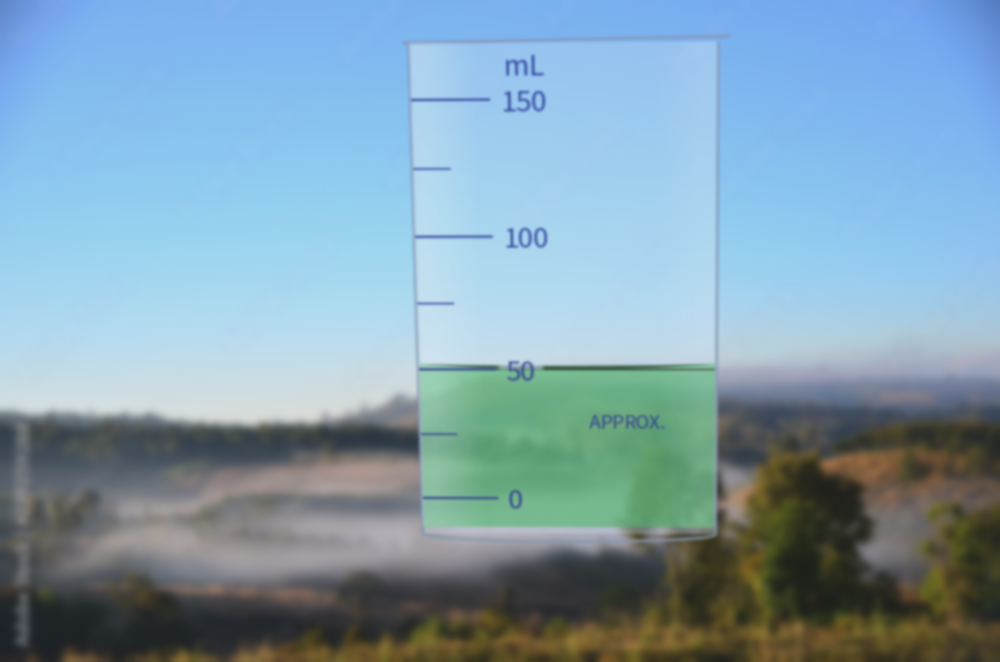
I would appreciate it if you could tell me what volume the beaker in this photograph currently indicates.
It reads 50 mL
